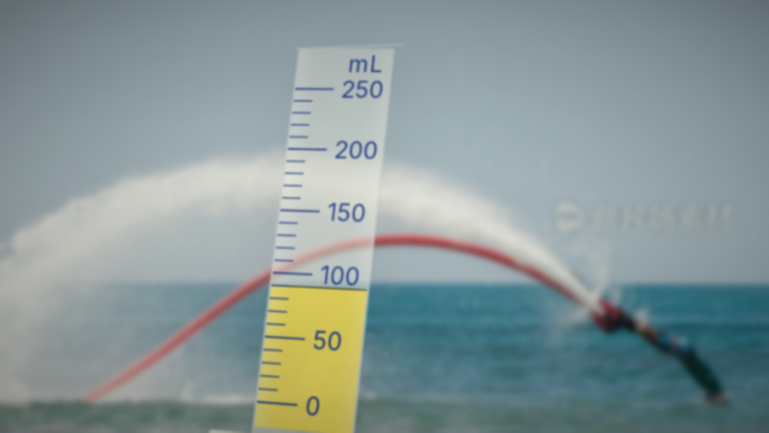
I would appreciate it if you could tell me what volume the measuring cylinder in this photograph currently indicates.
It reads 90 mL
